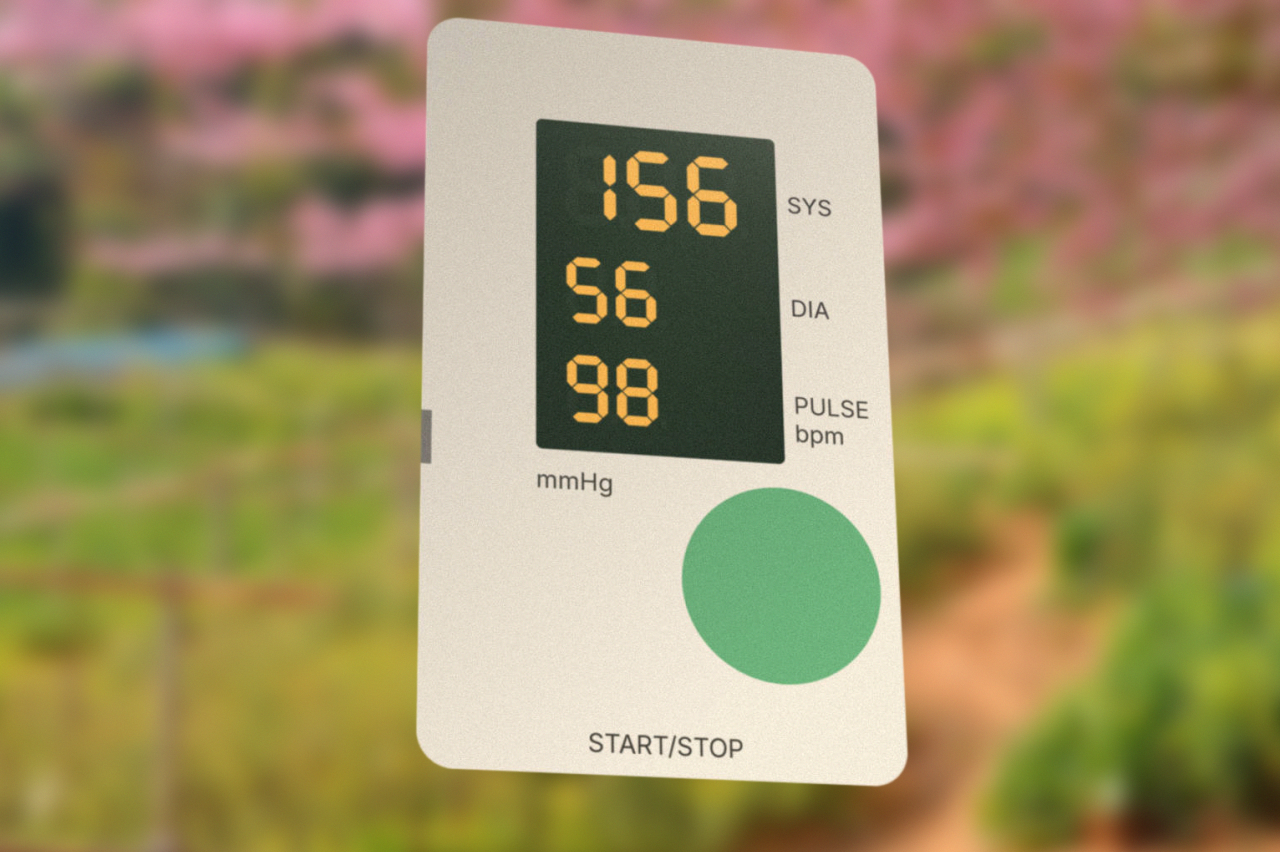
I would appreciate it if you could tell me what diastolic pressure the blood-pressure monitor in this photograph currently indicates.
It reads 56 mmHg
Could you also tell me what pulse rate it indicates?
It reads 98 bpm
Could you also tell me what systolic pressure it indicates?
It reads 156 mmHg
